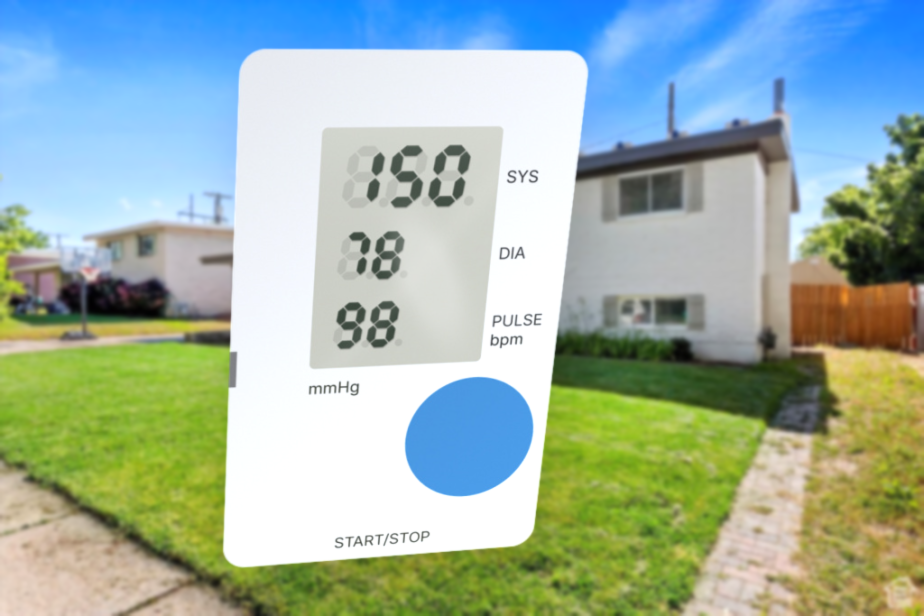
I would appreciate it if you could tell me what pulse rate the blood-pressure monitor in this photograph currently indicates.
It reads 98 bpm
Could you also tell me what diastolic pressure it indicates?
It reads 78 mmHg
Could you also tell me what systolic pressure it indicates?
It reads 150 mmHg
